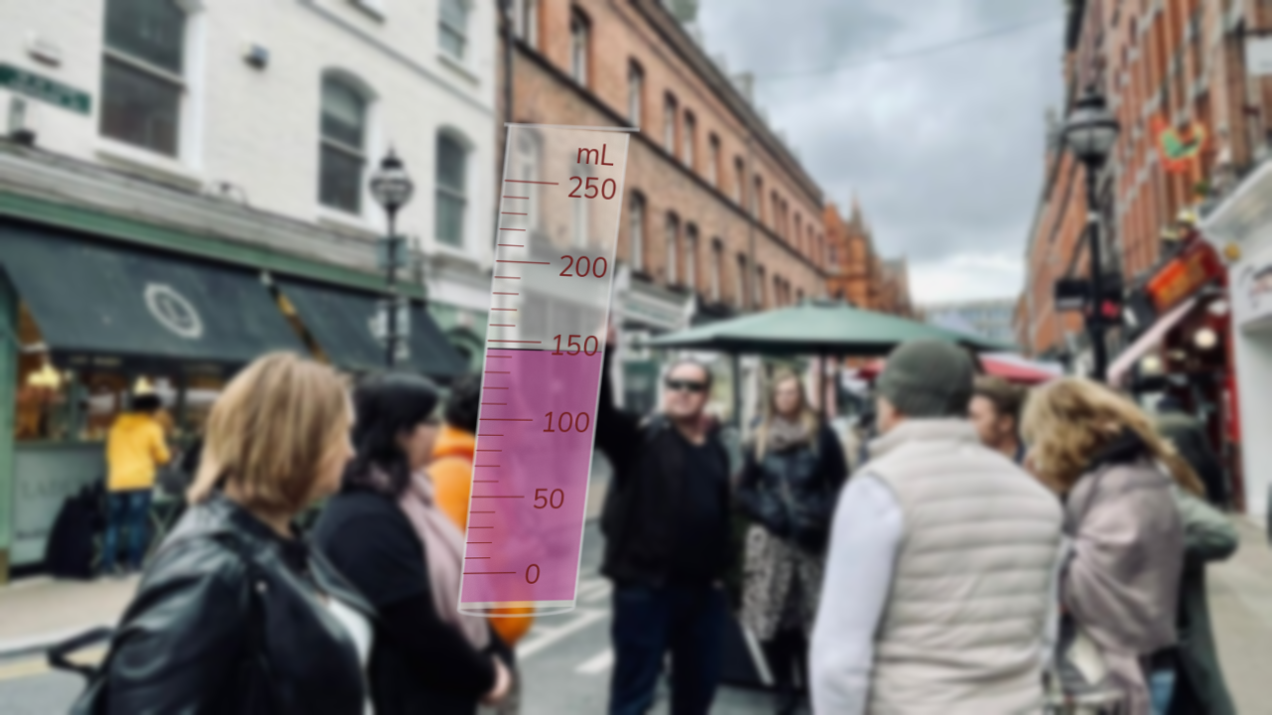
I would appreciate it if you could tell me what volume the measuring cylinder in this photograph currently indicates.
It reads 145 mL
